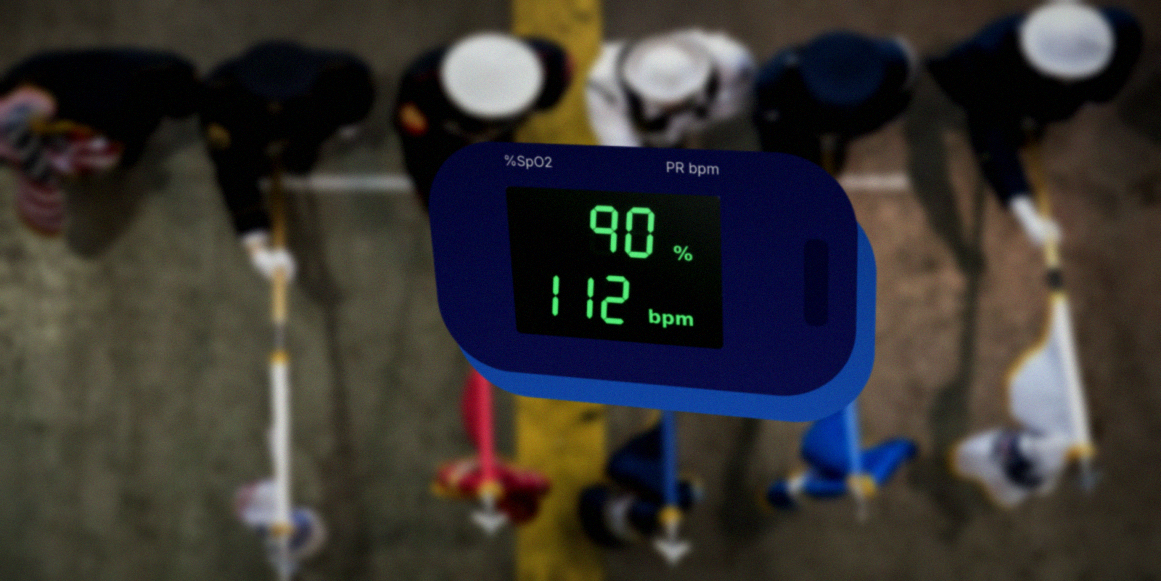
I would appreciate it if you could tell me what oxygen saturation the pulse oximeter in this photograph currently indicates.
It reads 90 %
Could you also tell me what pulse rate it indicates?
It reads 112 bpm
